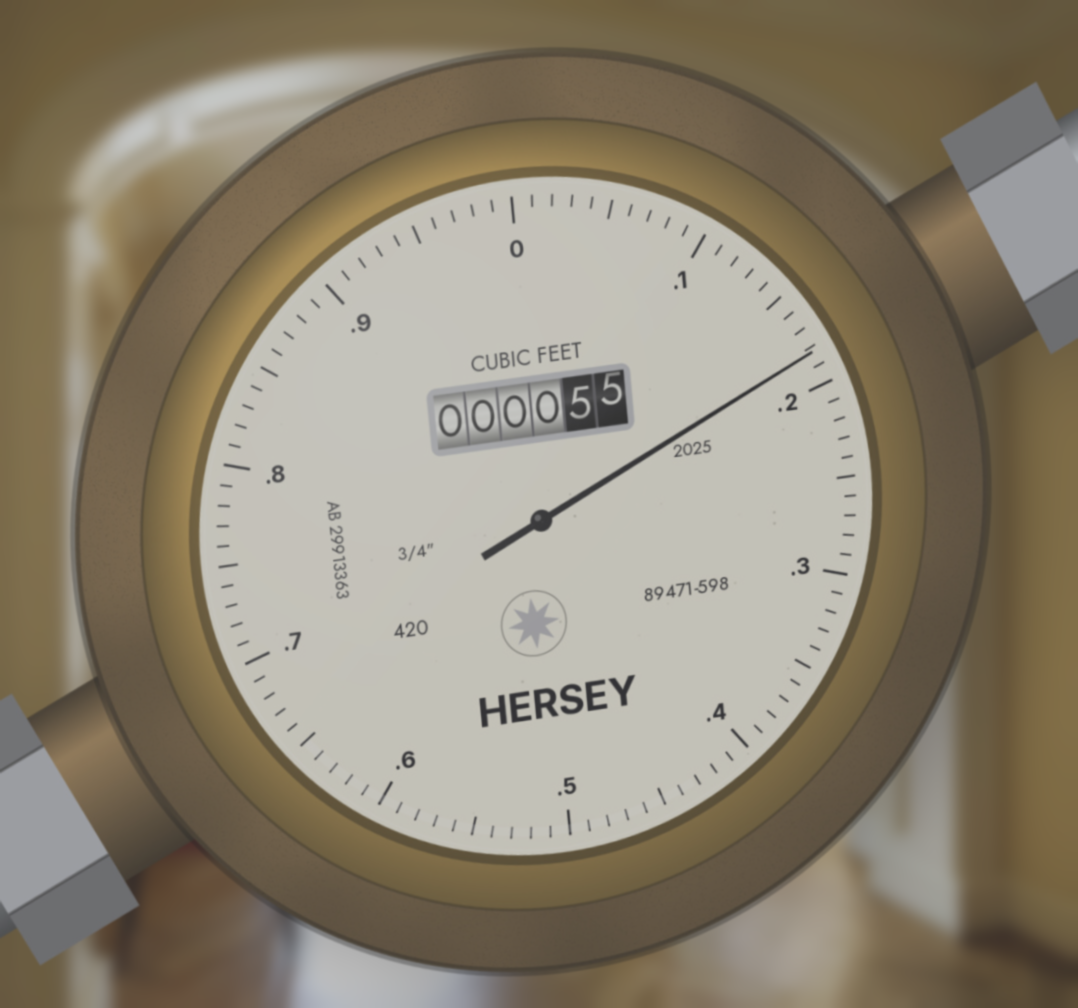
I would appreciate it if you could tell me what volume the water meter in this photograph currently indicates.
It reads 55.18 ft³
